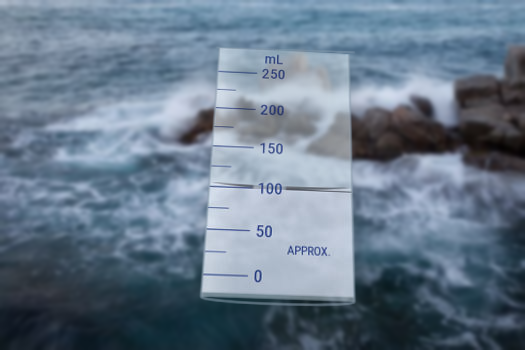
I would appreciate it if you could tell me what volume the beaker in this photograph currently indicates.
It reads 100 mL
